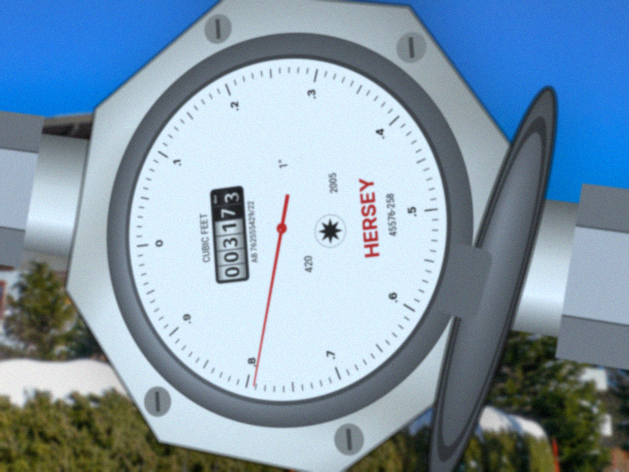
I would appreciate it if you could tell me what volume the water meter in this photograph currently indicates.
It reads 3172.79 ft³
